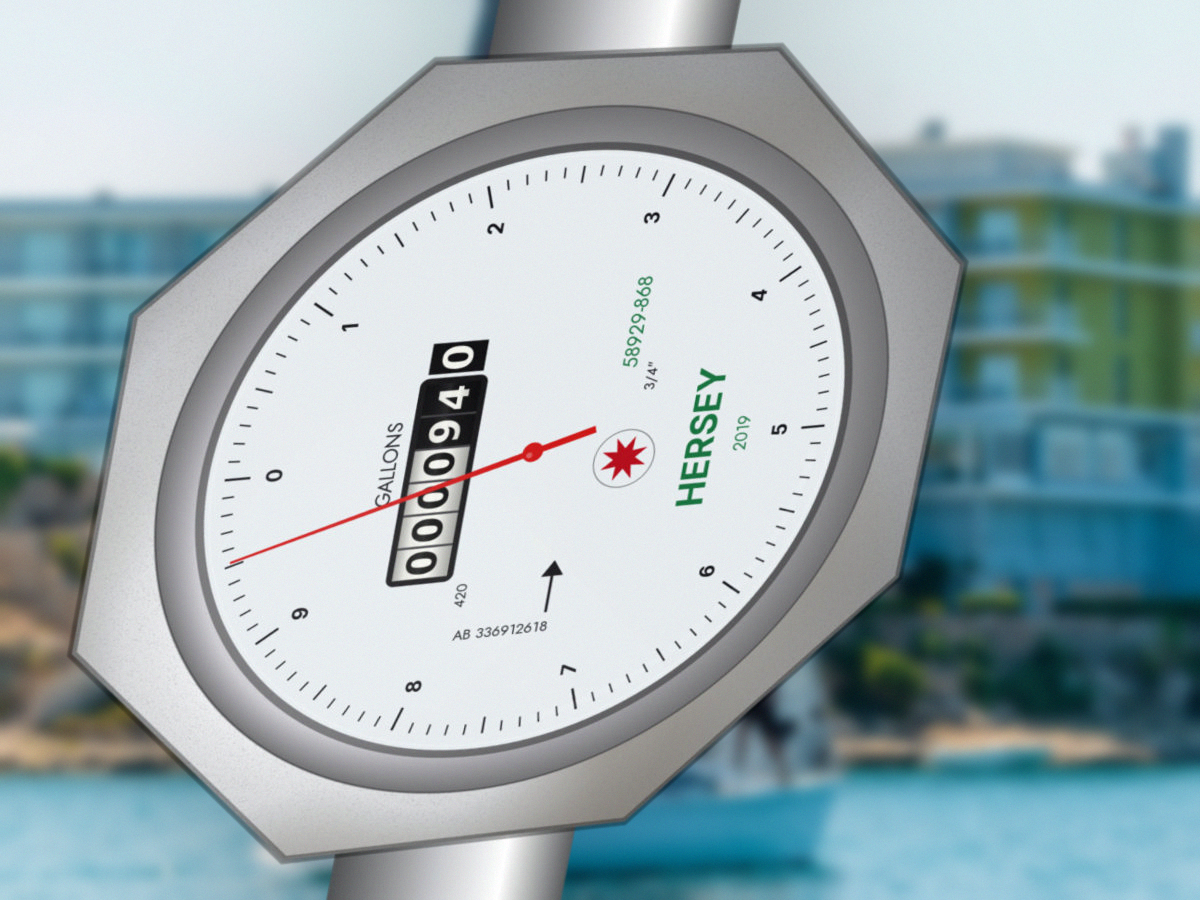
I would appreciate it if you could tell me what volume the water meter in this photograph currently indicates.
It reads 939.5 gal
